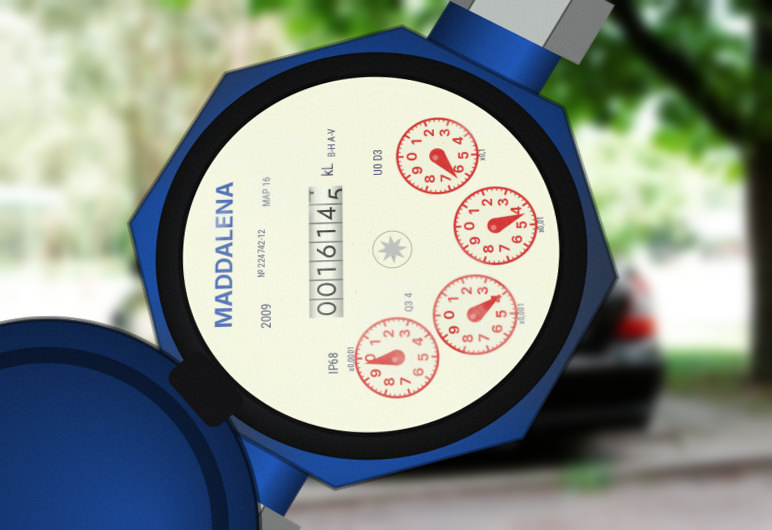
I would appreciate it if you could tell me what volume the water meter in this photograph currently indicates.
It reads 16144.6439 kL
